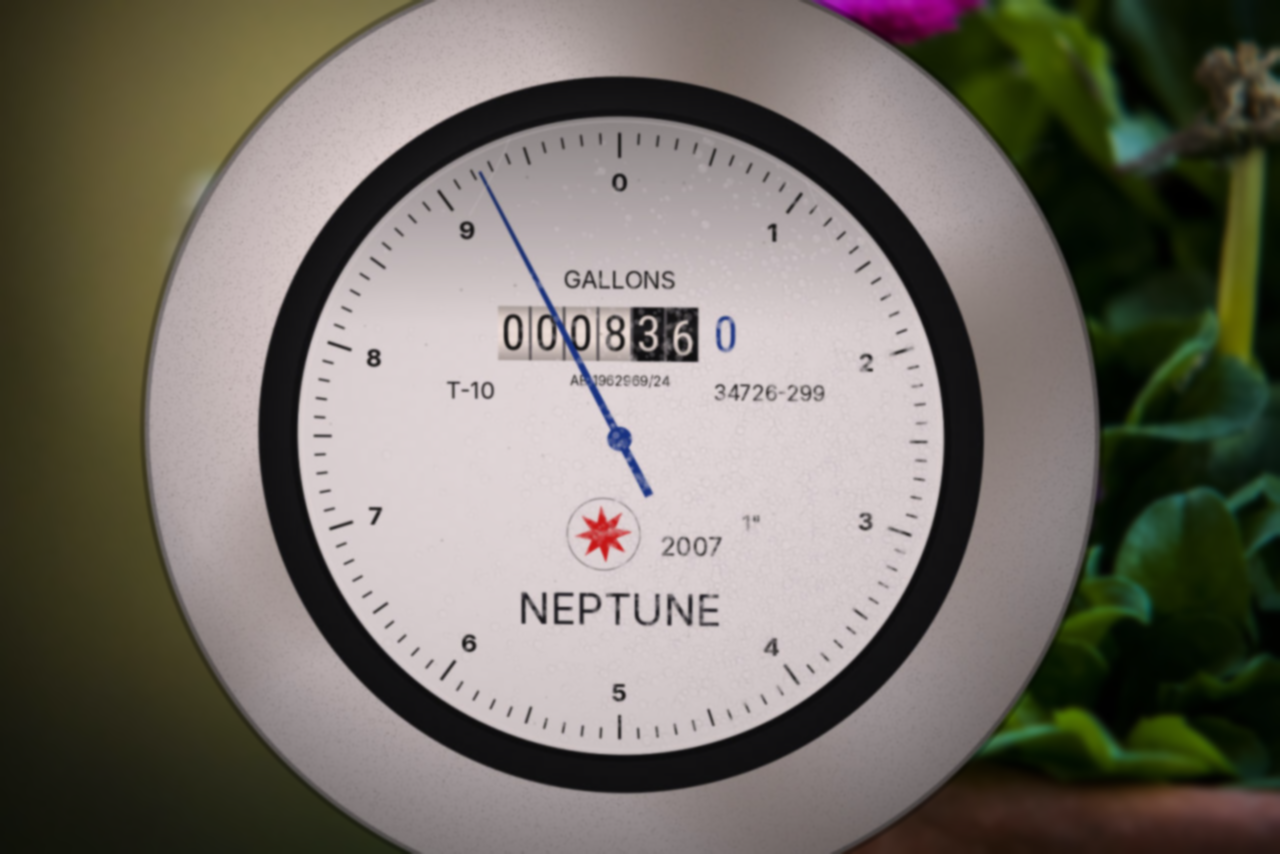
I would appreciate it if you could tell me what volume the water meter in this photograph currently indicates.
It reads 8359.2 gal
